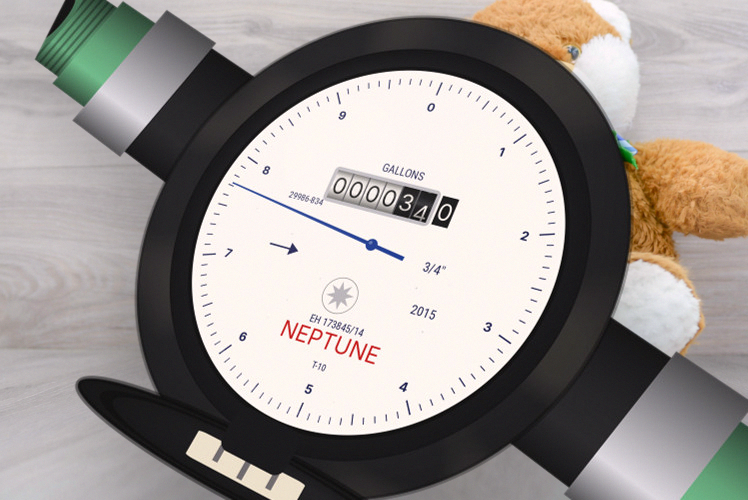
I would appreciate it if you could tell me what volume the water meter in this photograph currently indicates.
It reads 337.7 gal
